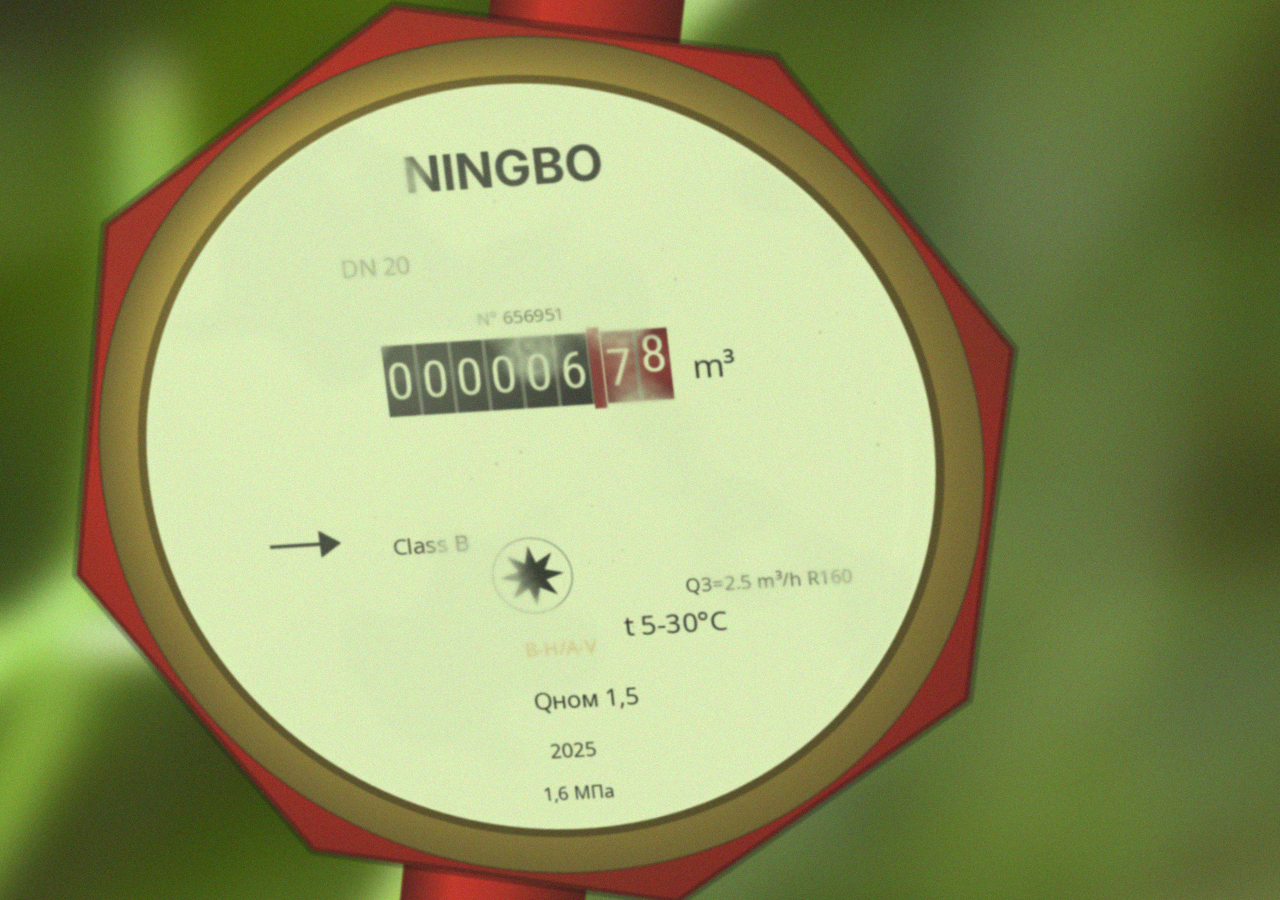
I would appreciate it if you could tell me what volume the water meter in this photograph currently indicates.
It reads 6.78 m³
